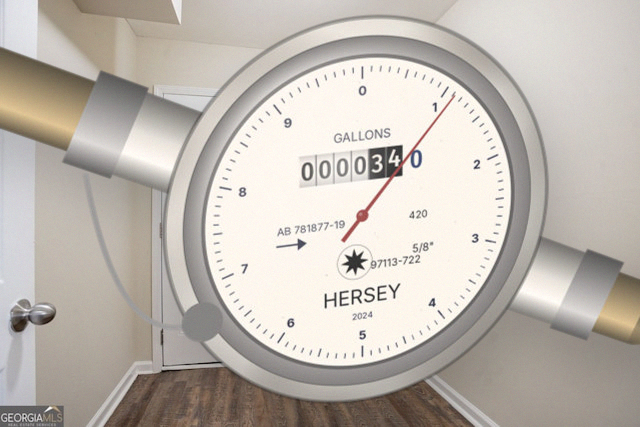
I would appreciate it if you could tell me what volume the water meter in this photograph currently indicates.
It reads 341.1 gal
